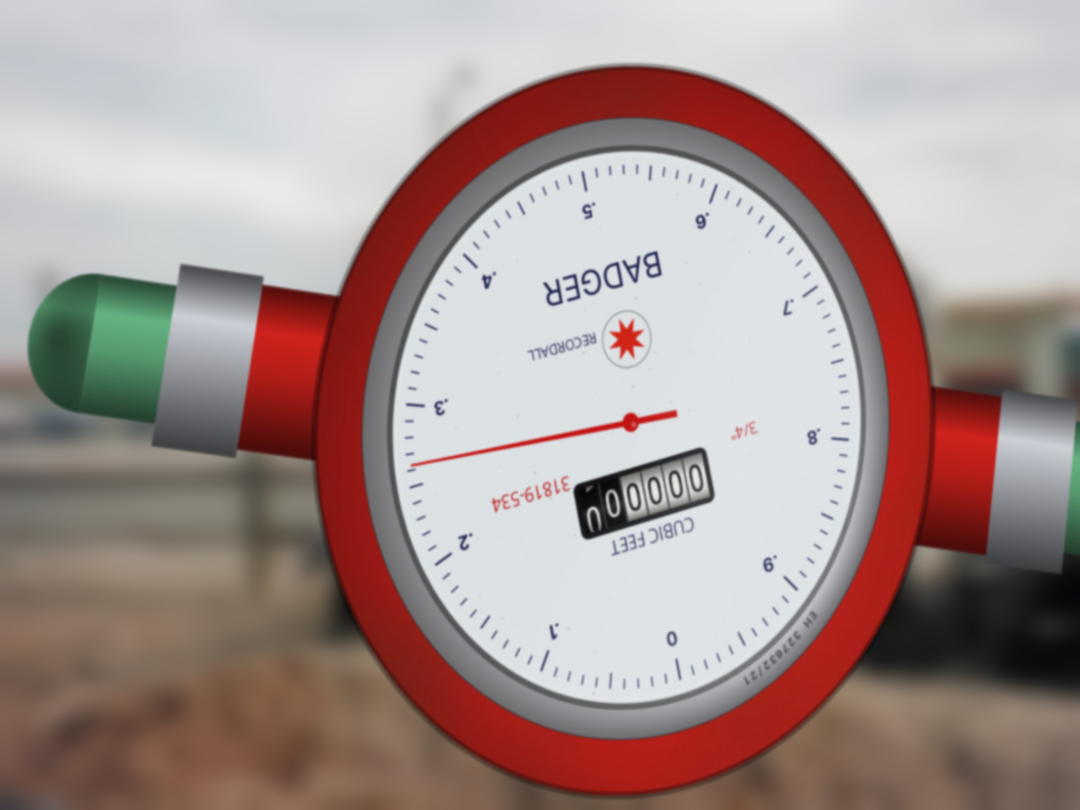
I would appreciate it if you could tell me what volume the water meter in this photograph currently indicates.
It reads 0.26 ft³
